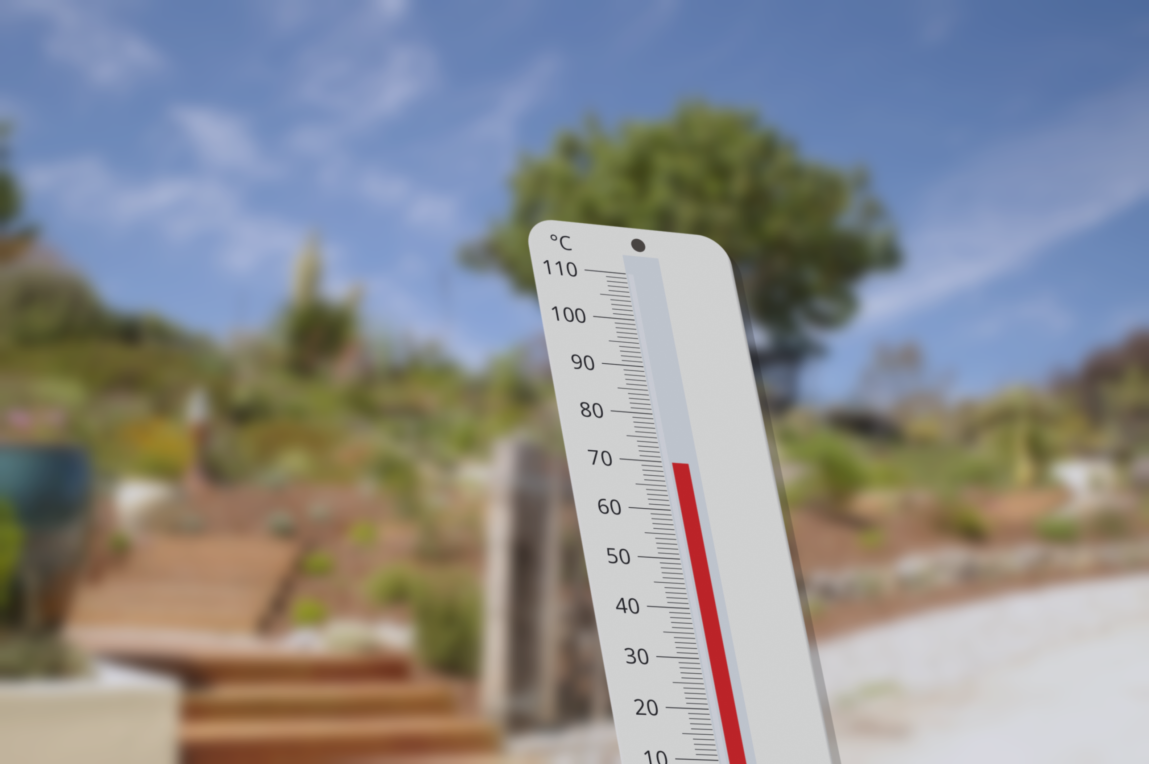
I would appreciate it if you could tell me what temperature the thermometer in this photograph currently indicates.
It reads 70 °C
